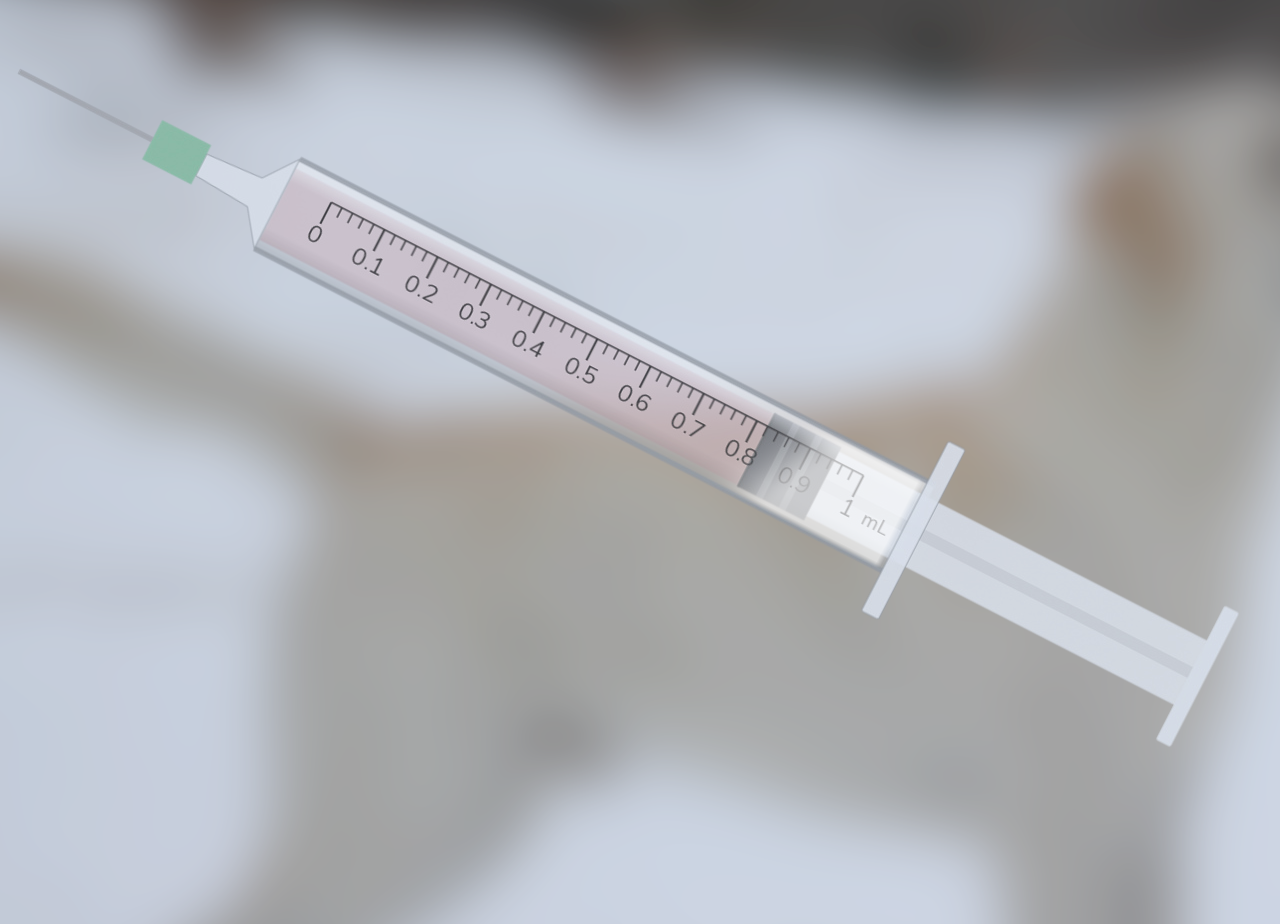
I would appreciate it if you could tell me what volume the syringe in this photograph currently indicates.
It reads 0.82 mL
